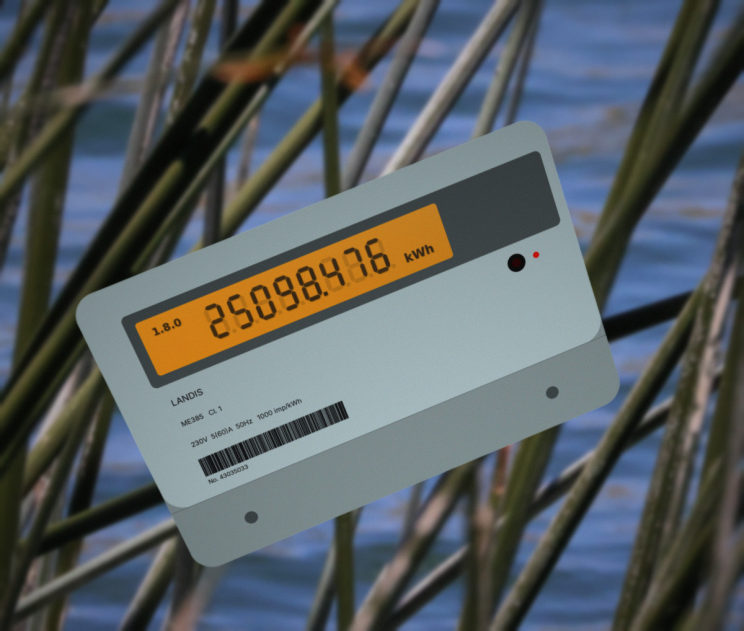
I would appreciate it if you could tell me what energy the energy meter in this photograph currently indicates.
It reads 25098.476 kWh
